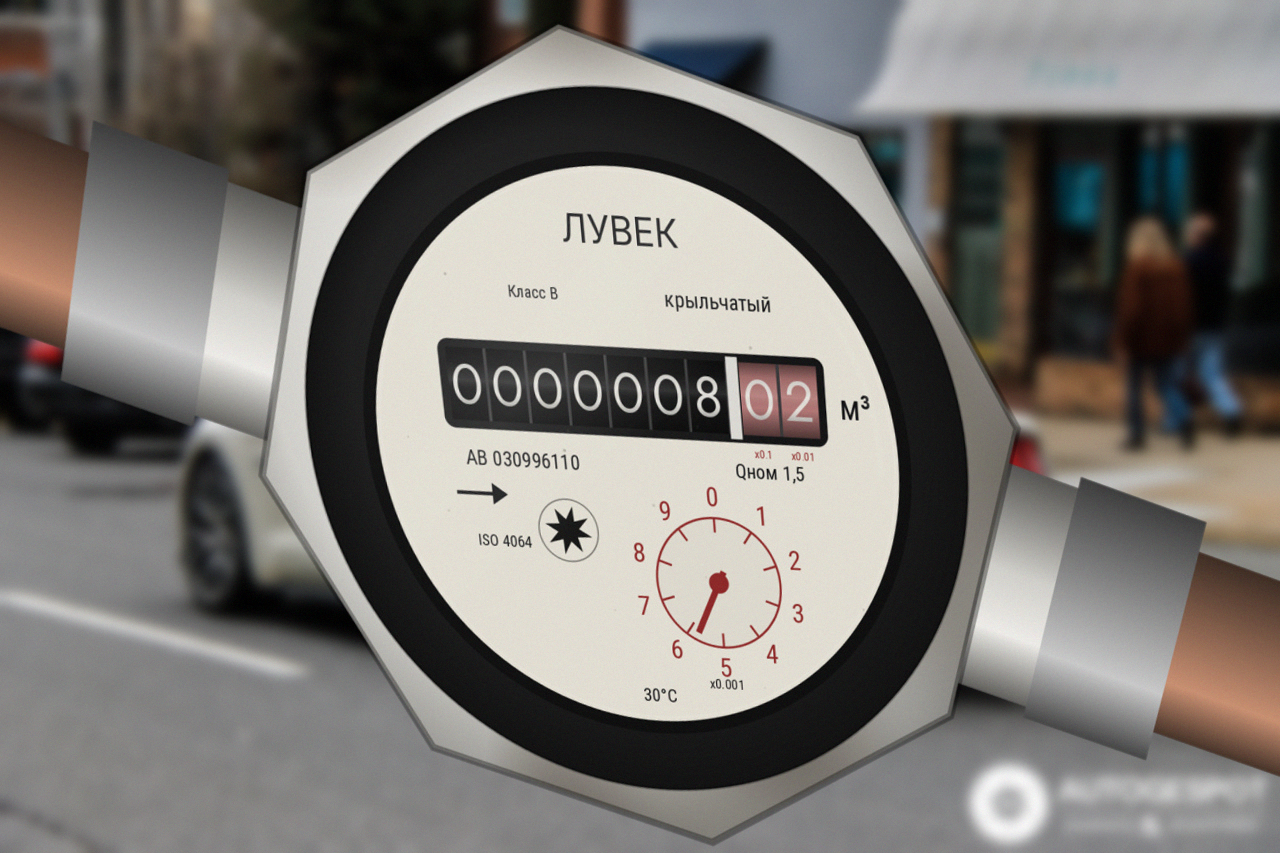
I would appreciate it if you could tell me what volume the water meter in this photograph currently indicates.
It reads 8.025 m³
